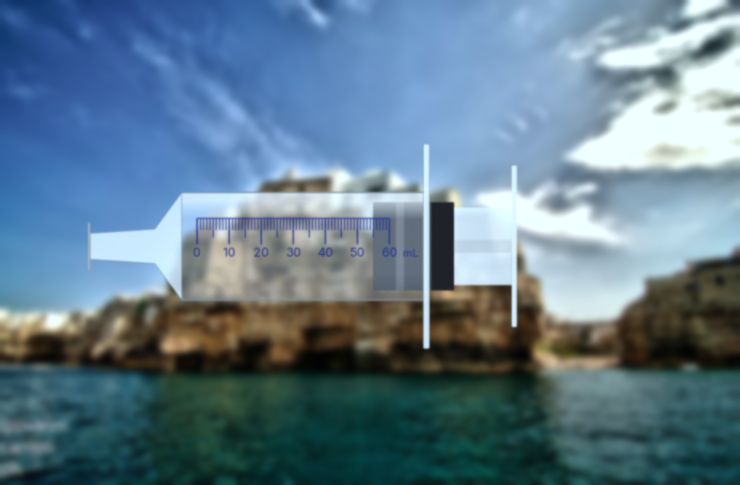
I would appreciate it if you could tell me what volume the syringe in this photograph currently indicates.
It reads 55 mL
